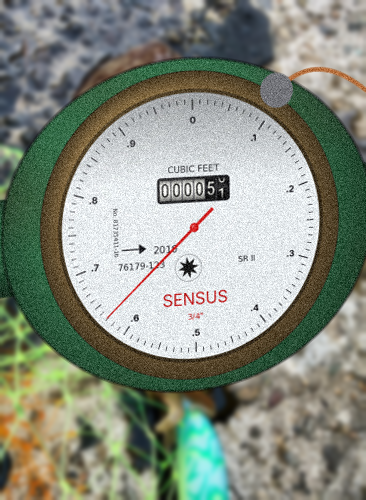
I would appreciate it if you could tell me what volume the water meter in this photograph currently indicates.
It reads 50.63 ft³
